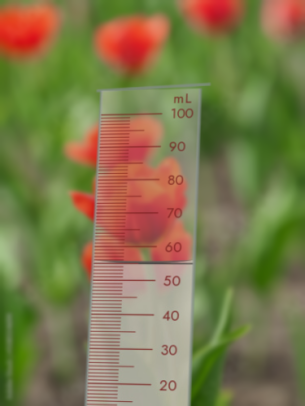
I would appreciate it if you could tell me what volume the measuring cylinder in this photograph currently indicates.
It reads 55 mL
